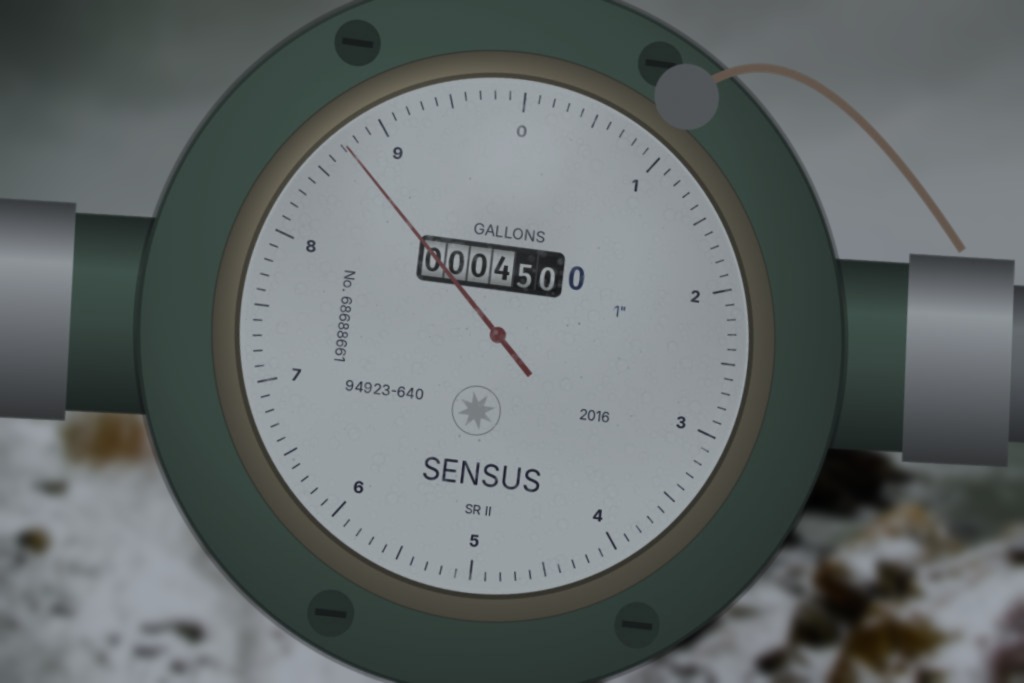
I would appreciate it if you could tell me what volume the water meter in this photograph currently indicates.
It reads 4498.7 gal
